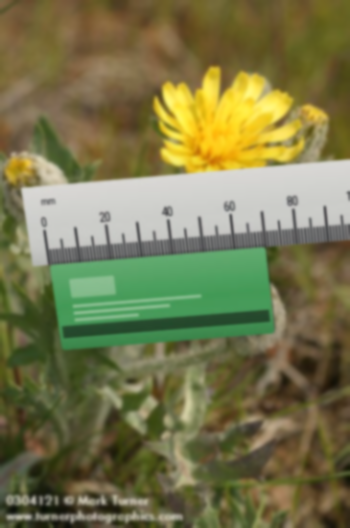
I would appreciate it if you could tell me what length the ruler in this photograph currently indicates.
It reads 70 mm
